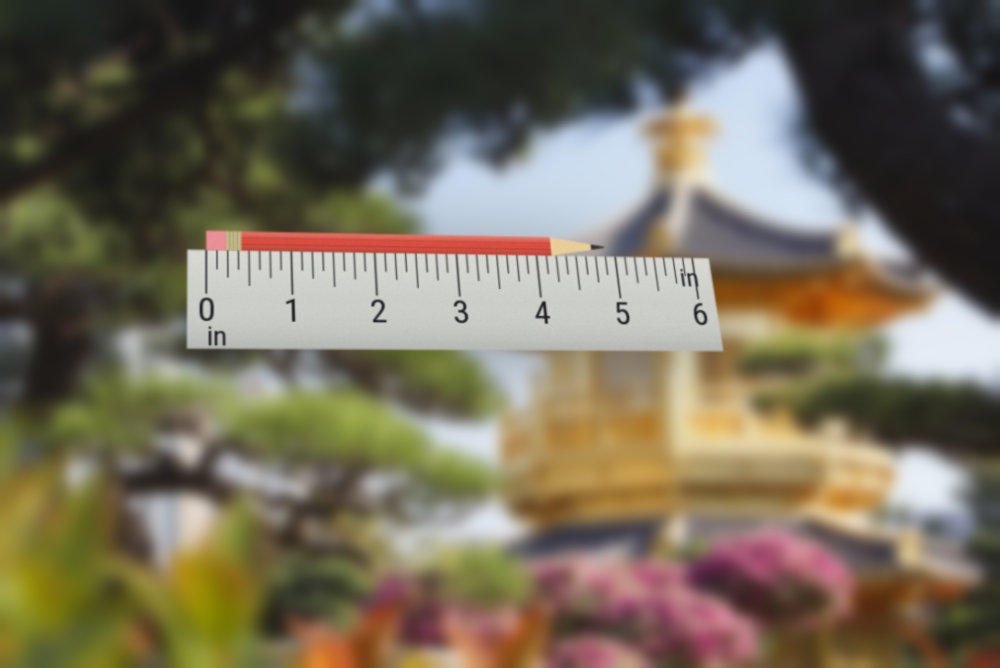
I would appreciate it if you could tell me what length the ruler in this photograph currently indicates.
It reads 4.875 in
